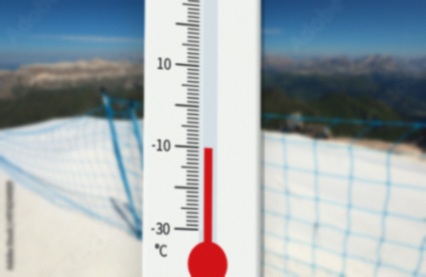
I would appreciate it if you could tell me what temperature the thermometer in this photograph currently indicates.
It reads -10 °C
